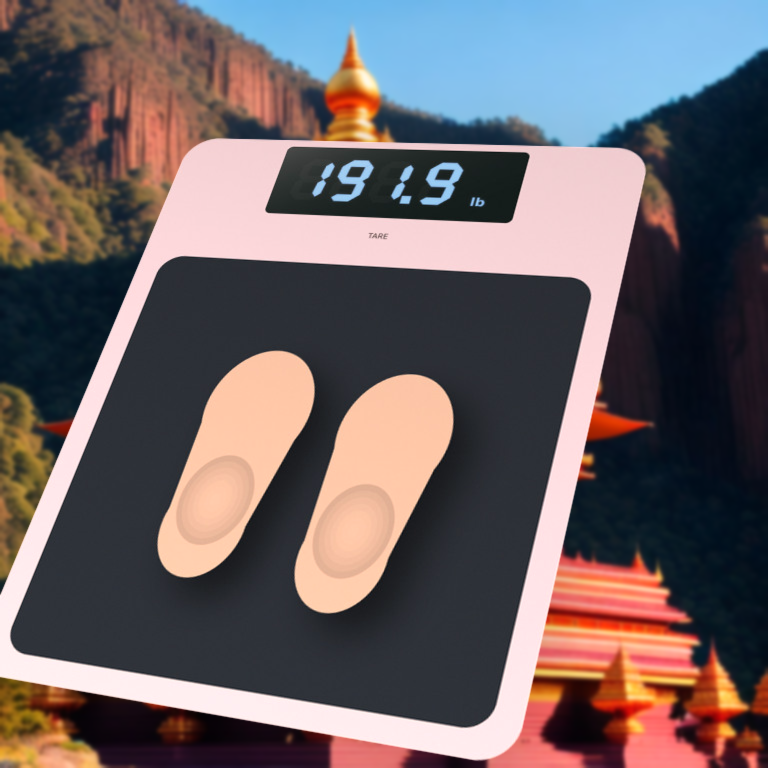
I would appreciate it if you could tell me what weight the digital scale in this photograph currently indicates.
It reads 191.9 lb
